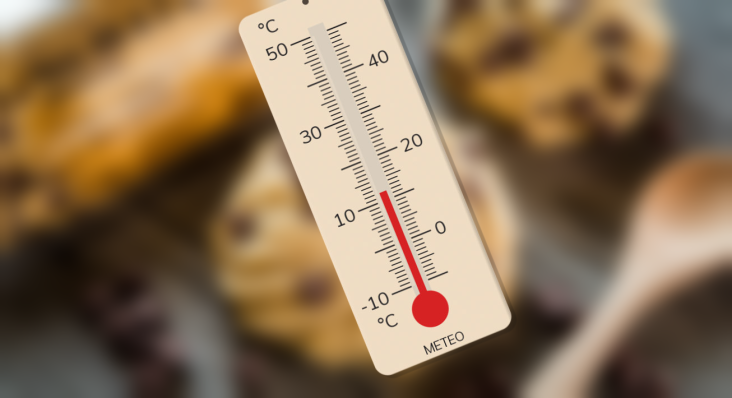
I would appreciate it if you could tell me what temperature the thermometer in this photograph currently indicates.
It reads 12 °C
